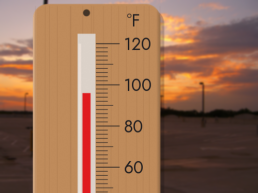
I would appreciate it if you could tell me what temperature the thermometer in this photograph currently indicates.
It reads 96 °F
